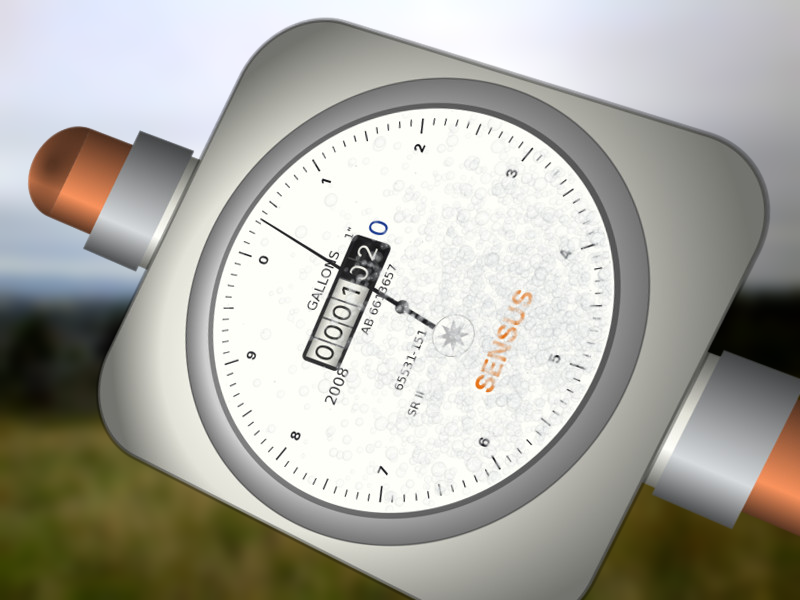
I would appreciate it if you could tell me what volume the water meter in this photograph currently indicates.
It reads 1020.3 gal
